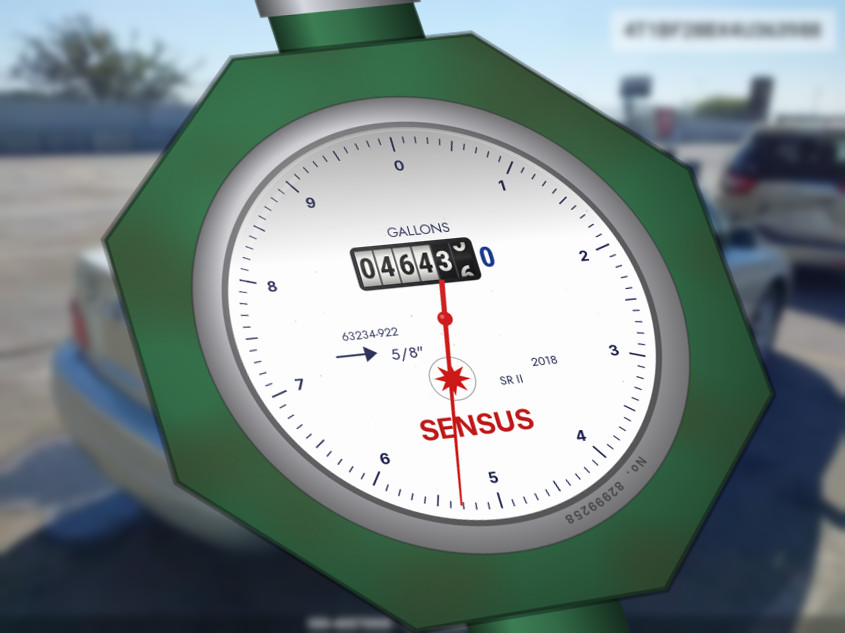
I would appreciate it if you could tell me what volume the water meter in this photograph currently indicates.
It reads 464355.3 gal
